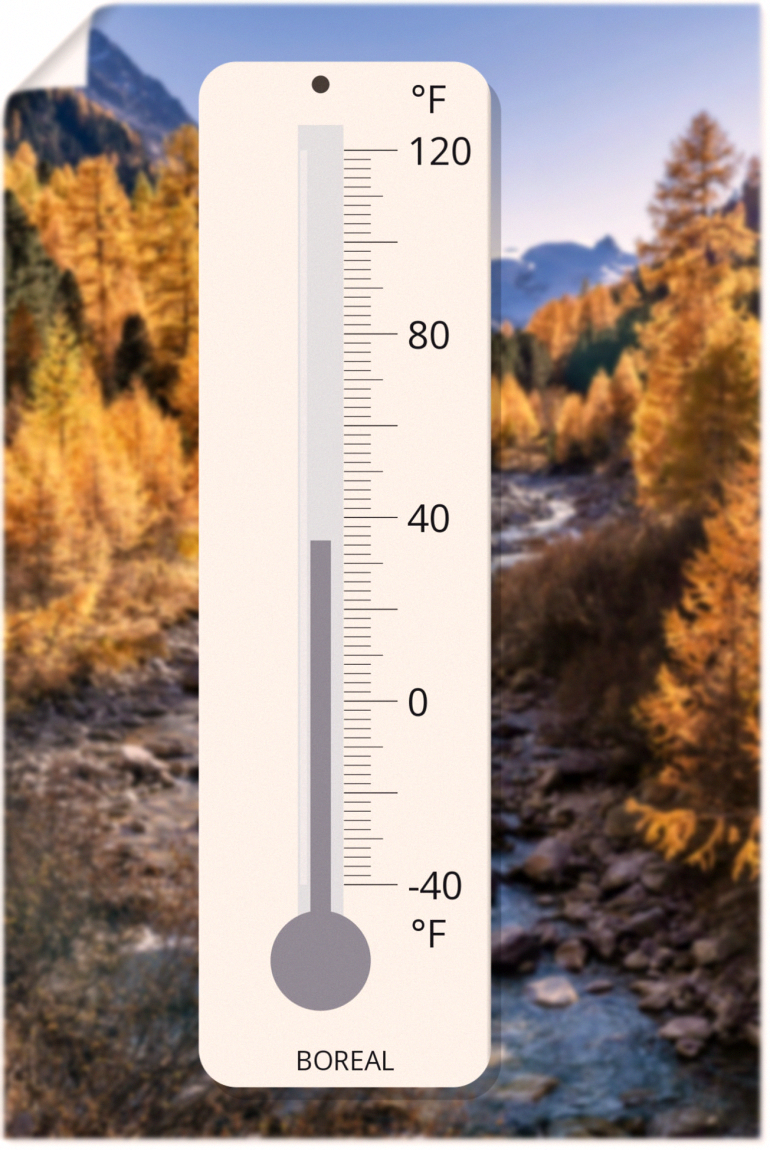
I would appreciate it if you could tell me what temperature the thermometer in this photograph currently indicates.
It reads 35 °F
